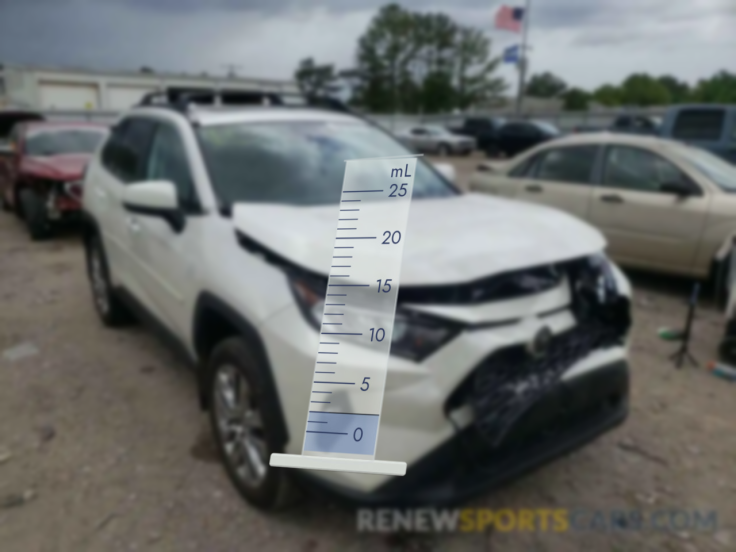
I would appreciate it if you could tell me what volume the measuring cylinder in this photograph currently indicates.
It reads 2 mL
